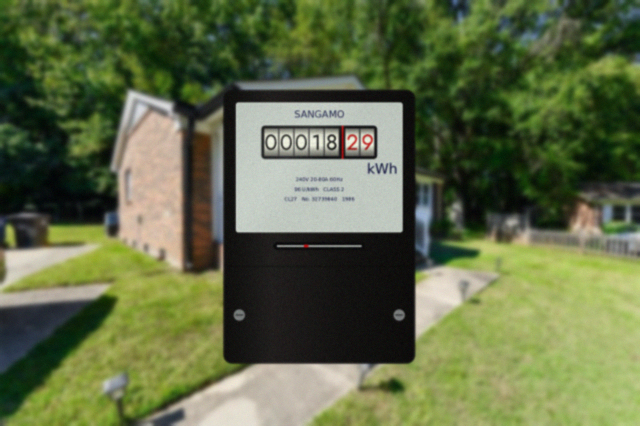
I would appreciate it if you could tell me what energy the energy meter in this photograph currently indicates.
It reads 18.29 kWh
